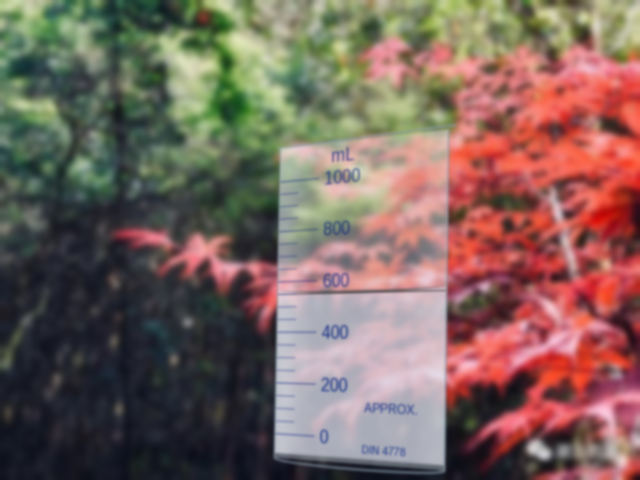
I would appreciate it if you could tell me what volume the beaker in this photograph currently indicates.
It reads 550 mL
